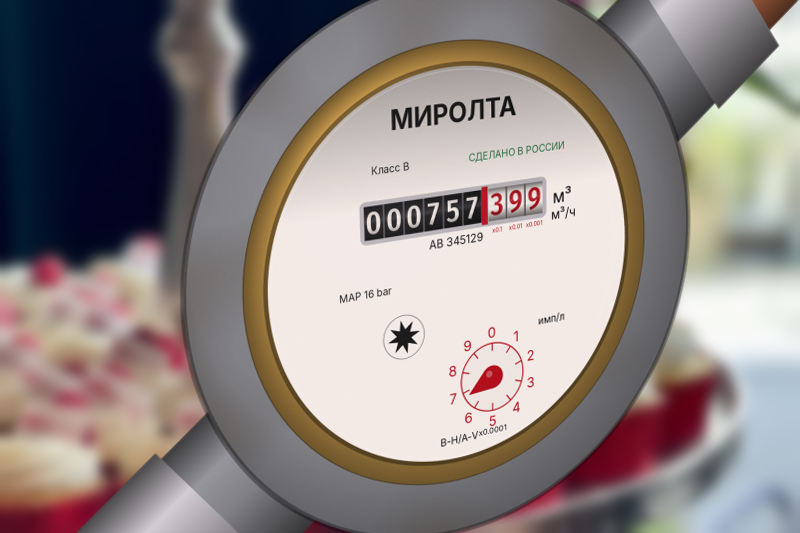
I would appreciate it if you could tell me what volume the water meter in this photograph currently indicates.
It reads 757.3996 m³
